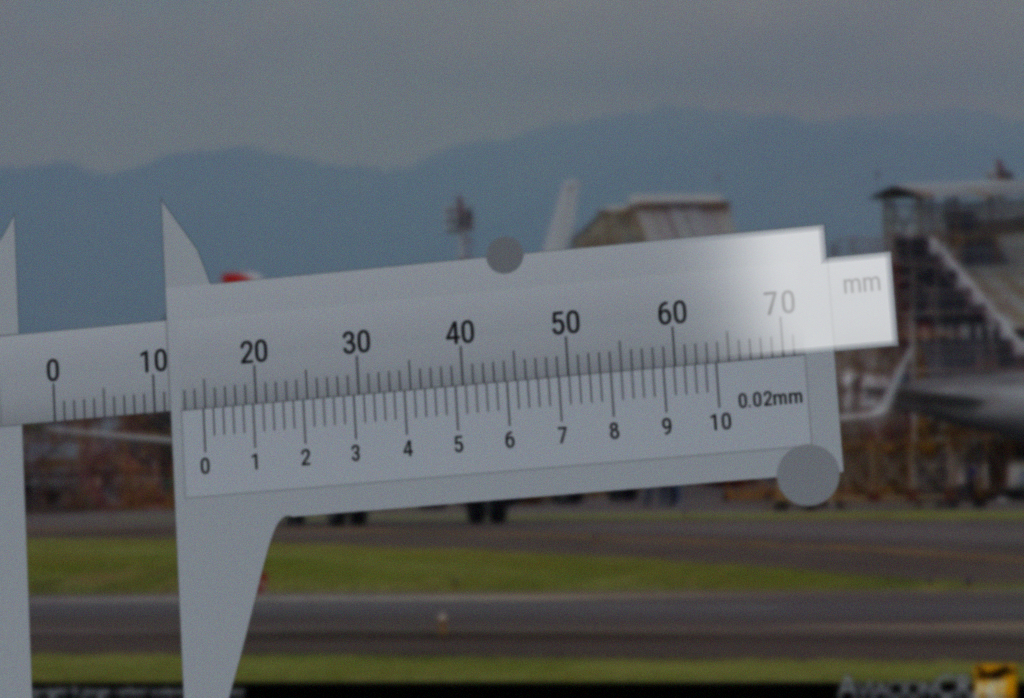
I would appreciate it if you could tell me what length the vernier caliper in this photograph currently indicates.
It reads 14.8 mm
